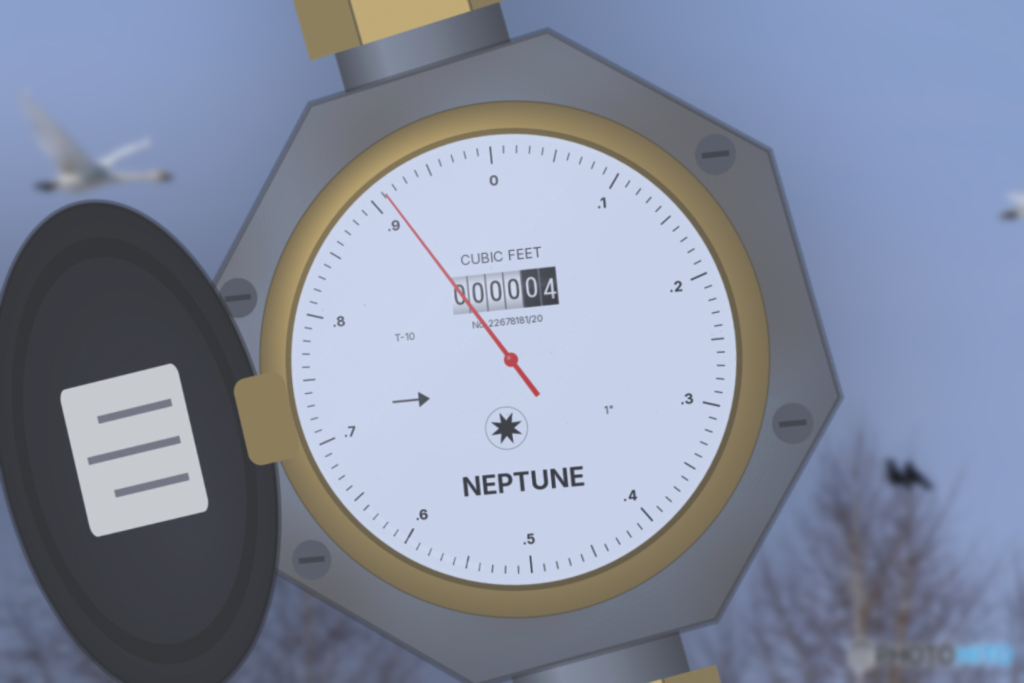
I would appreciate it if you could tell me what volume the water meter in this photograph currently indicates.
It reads 3.91 ft³
